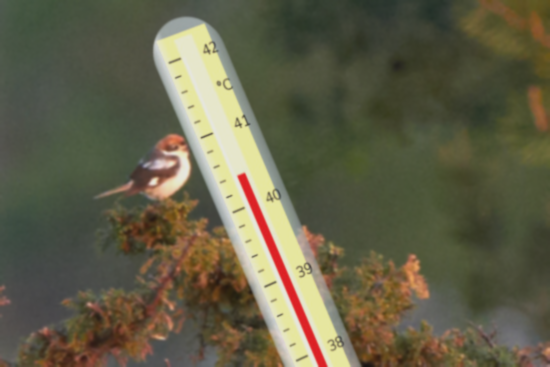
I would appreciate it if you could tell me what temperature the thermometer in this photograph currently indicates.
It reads 40.4 °C
